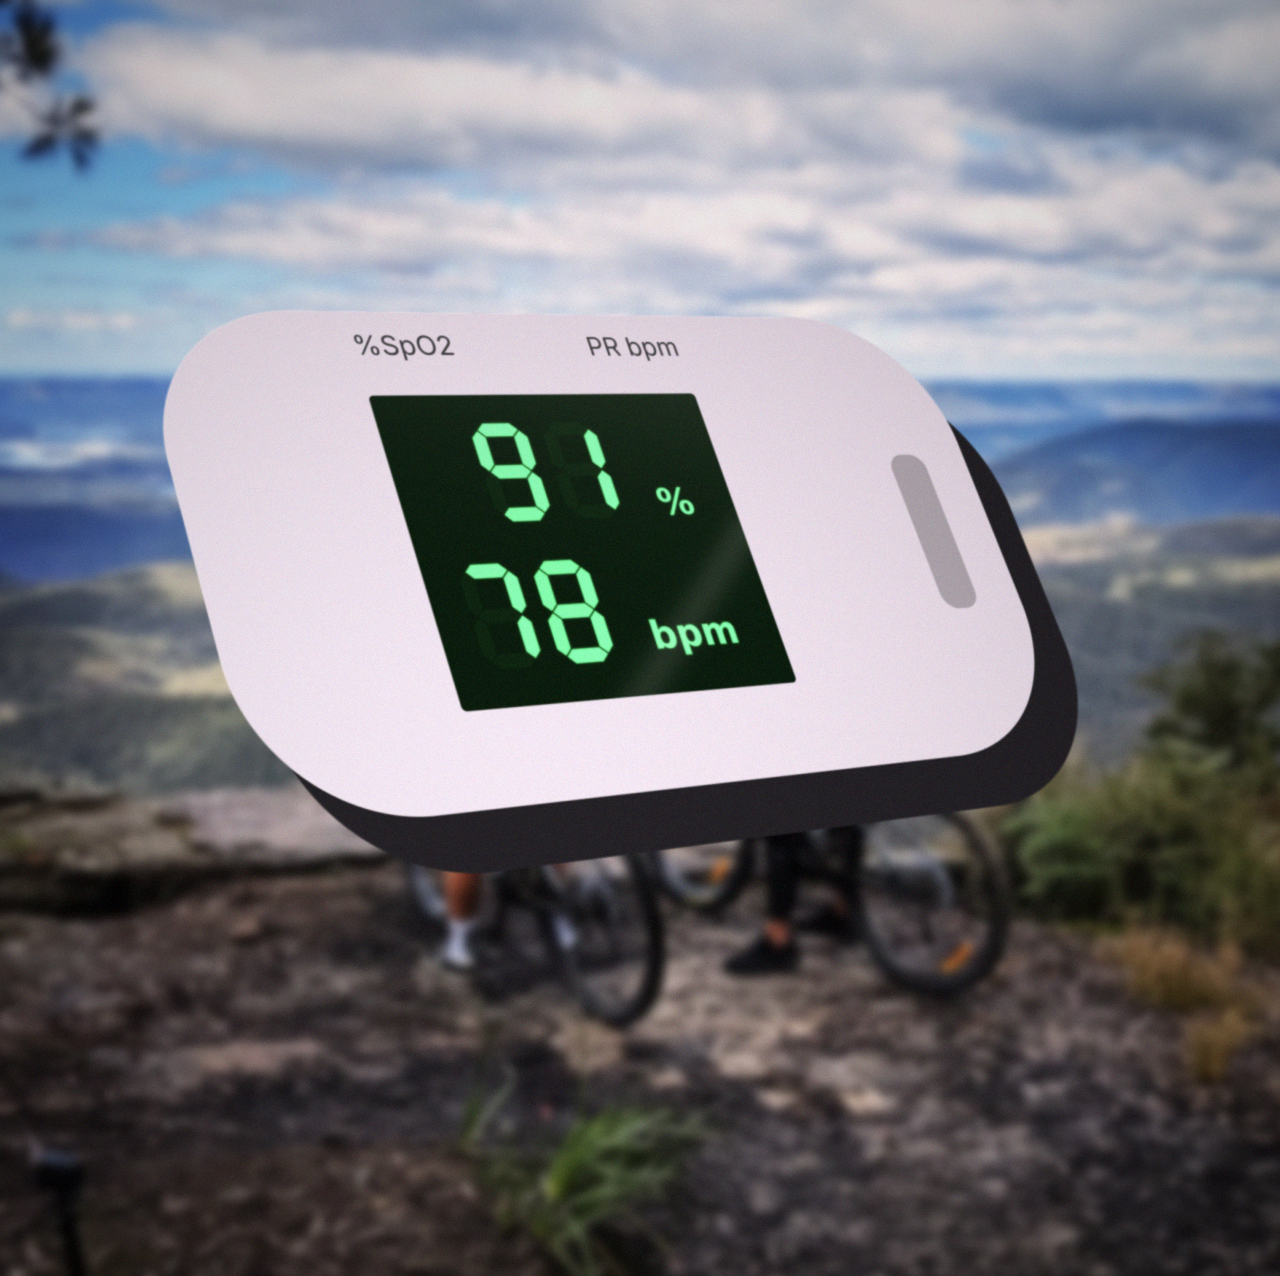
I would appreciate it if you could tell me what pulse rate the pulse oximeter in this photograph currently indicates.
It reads 78 bpm
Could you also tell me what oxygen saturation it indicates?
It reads 91 %
